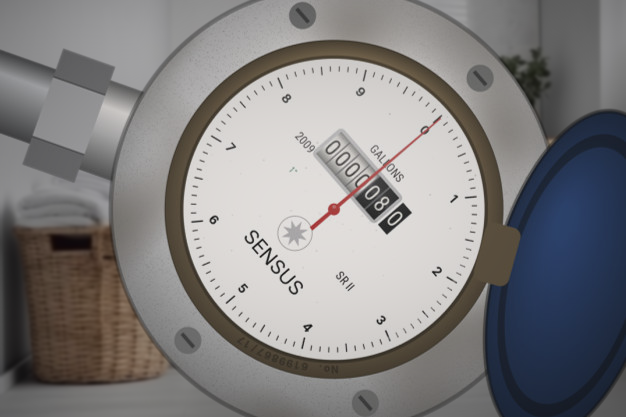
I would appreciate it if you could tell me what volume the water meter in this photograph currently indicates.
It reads 80.0 gal
